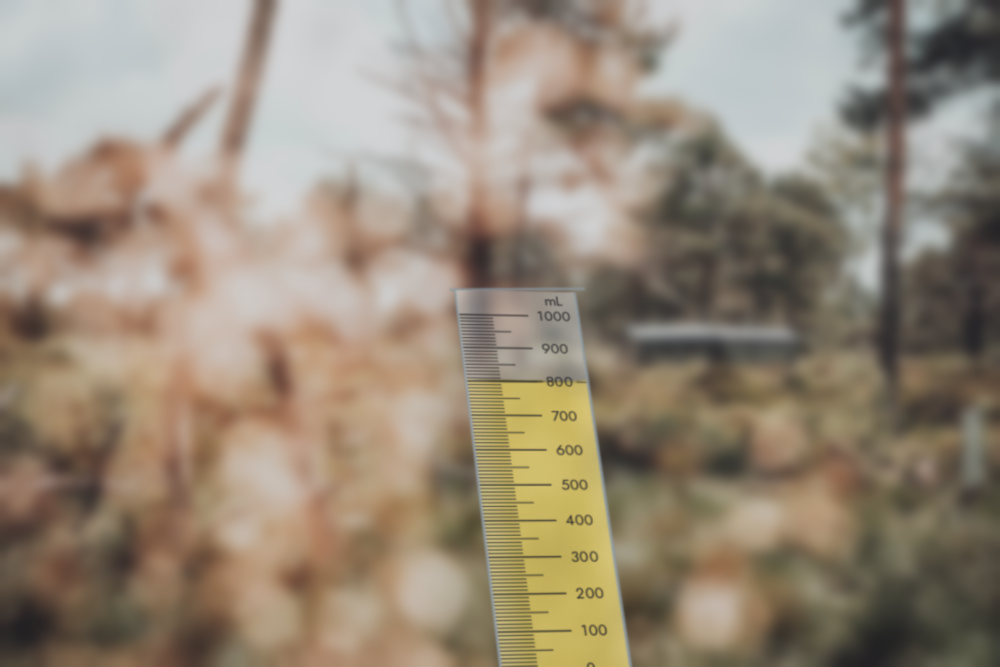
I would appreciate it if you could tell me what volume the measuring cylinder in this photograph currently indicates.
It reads 800 mL
